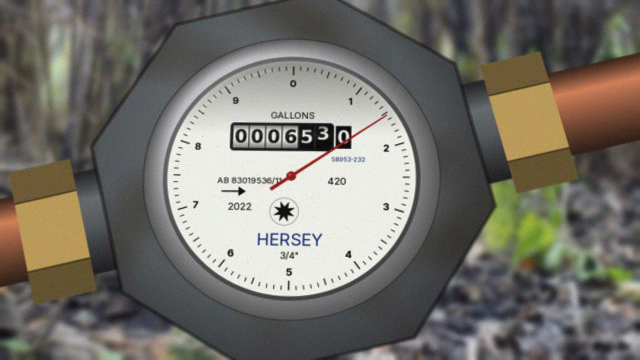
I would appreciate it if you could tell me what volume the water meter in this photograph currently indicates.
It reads 6531.5 gal
